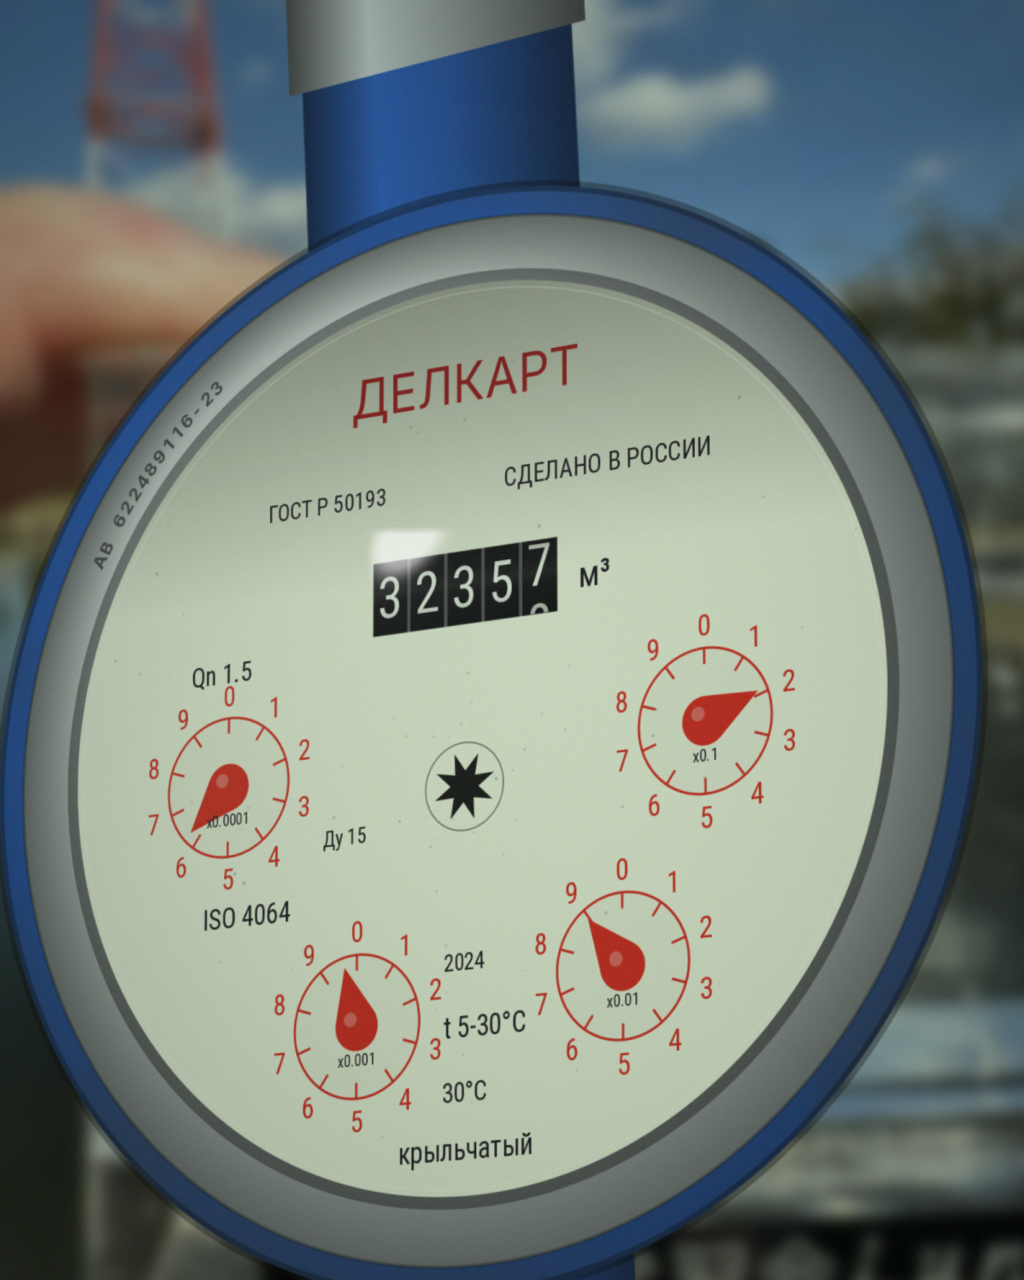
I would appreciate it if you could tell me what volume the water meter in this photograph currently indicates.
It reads 32357.1896 m³
